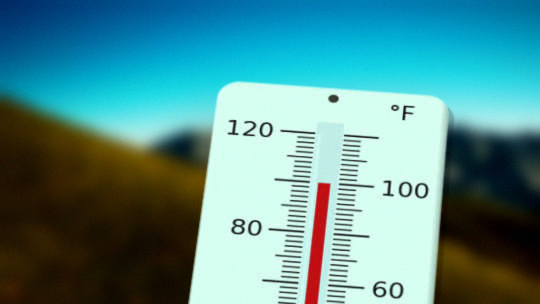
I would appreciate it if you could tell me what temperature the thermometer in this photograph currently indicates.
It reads 100 °F
